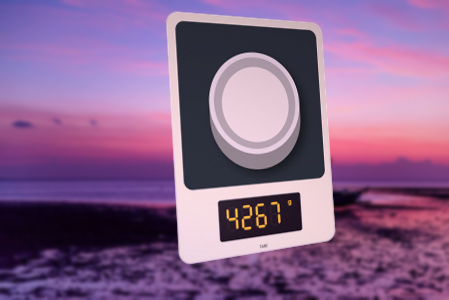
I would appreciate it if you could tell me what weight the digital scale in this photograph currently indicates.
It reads 4267 g
